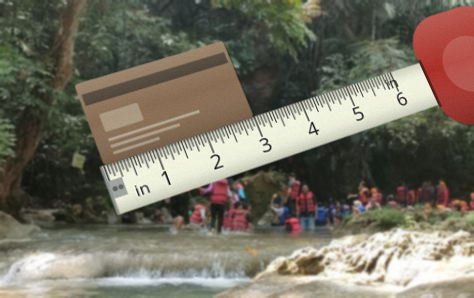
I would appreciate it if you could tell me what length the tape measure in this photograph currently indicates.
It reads 3 in
